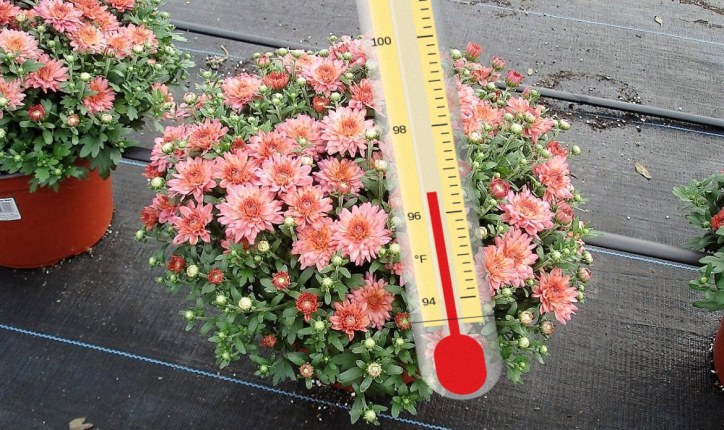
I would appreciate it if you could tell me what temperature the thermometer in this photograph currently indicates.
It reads 96.5 °F
